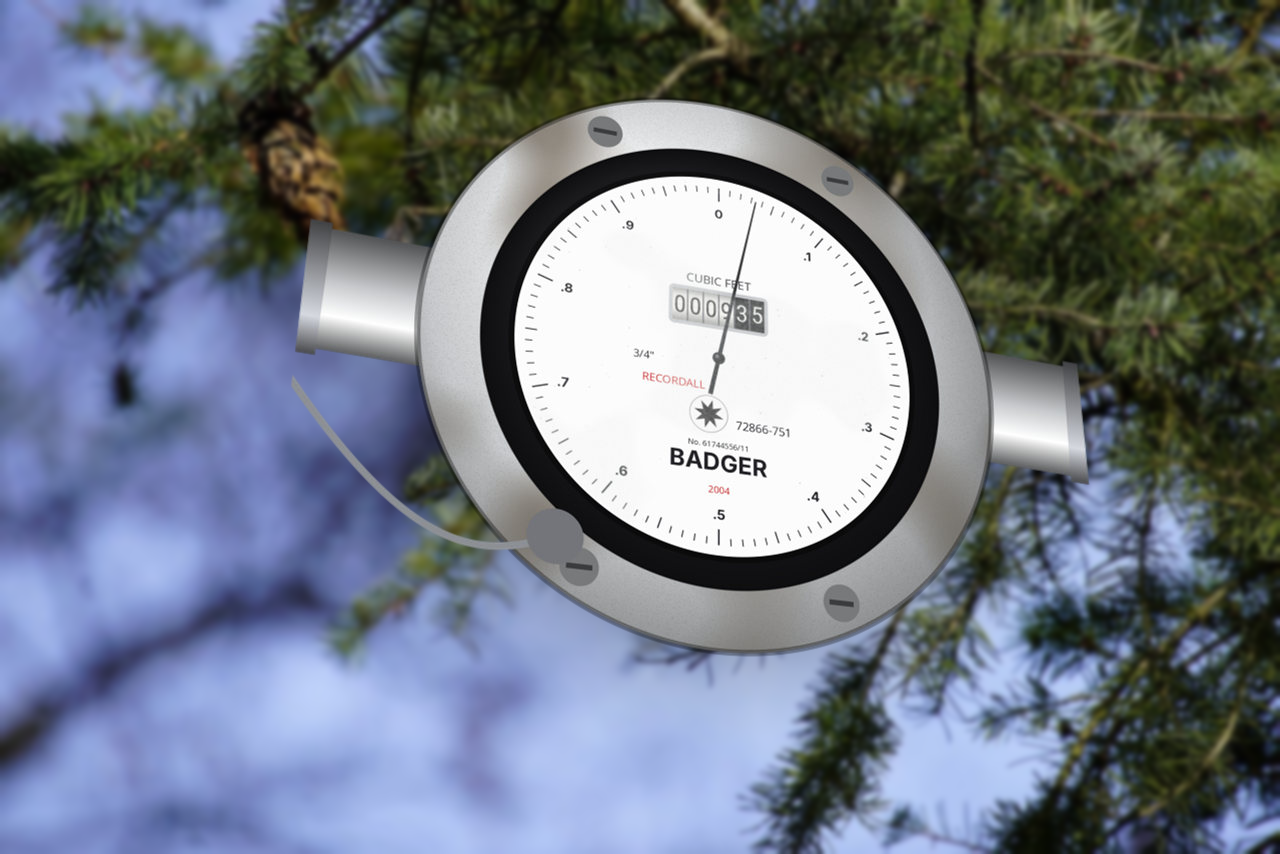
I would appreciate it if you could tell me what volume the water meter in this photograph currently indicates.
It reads 935.03 ft³
